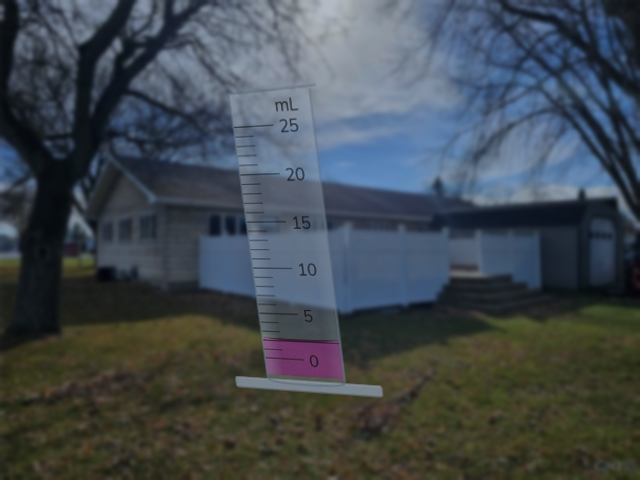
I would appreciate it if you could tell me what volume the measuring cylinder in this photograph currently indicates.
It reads 2 mL
